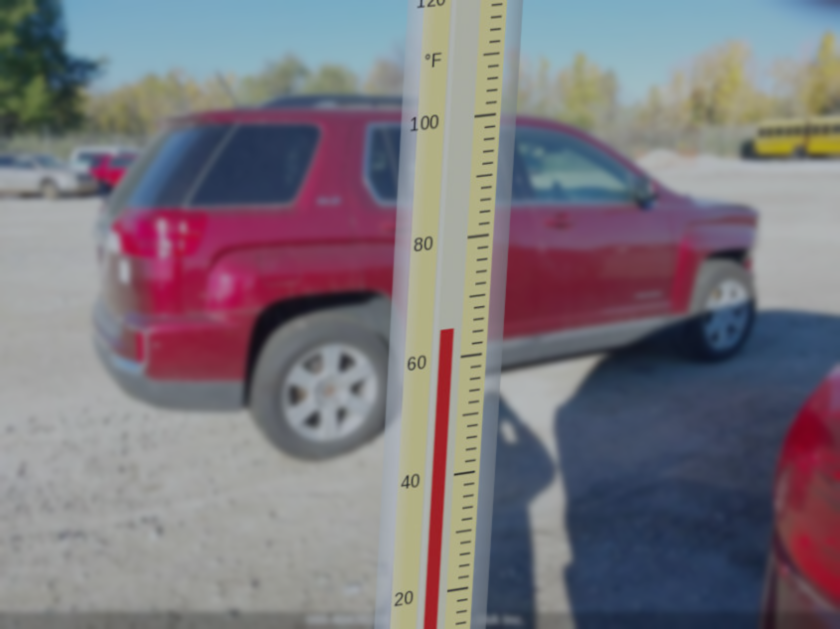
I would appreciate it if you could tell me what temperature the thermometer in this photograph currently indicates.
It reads 65 °F
